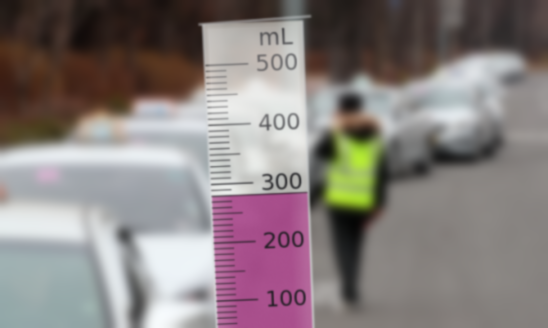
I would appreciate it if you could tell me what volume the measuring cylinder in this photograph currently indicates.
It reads 280 mL
